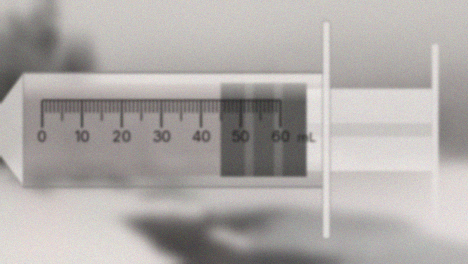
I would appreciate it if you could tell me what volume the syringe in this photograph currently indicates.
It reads 45 mL
